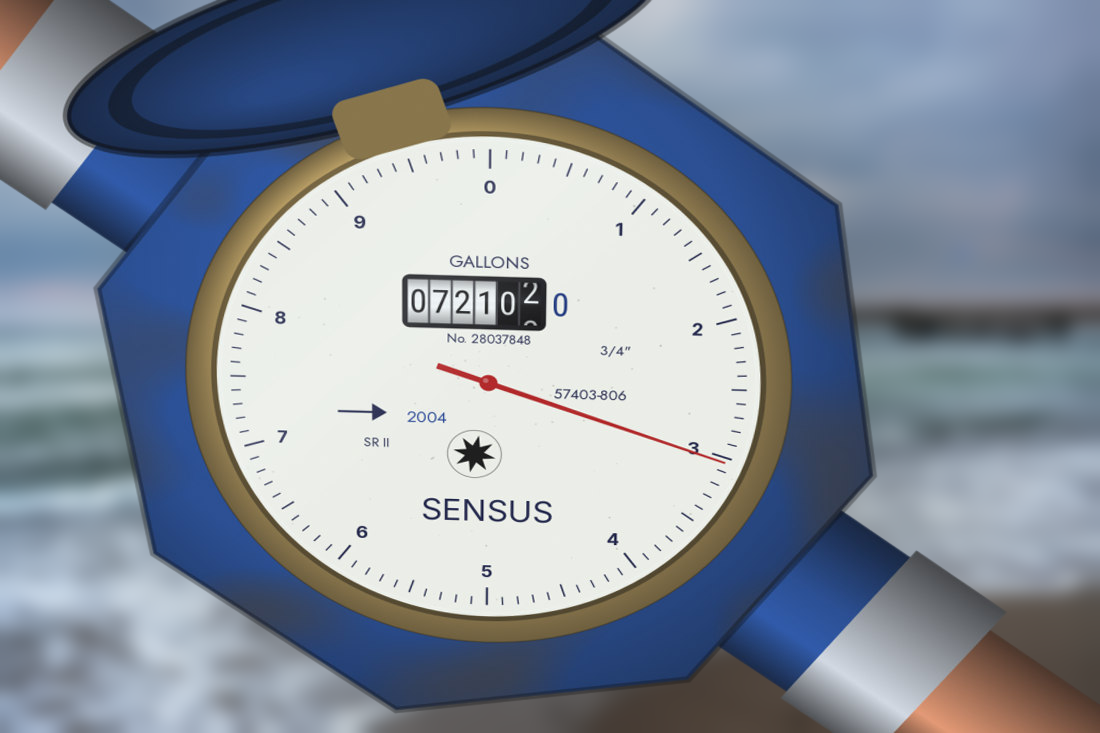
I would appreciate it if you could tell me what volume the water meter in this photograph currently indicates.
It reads 721023.0 gal
